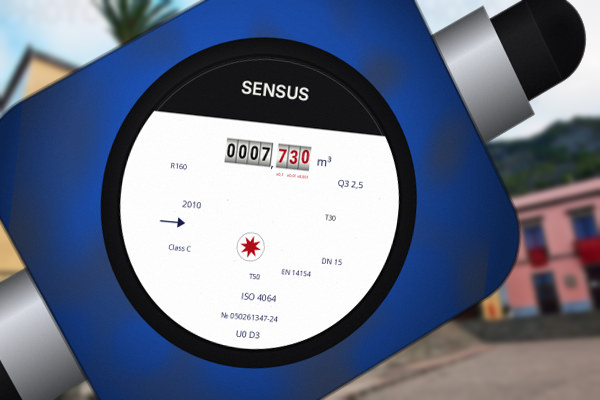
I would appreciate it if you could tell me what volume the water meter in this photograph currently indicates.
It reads 7.730 m³
